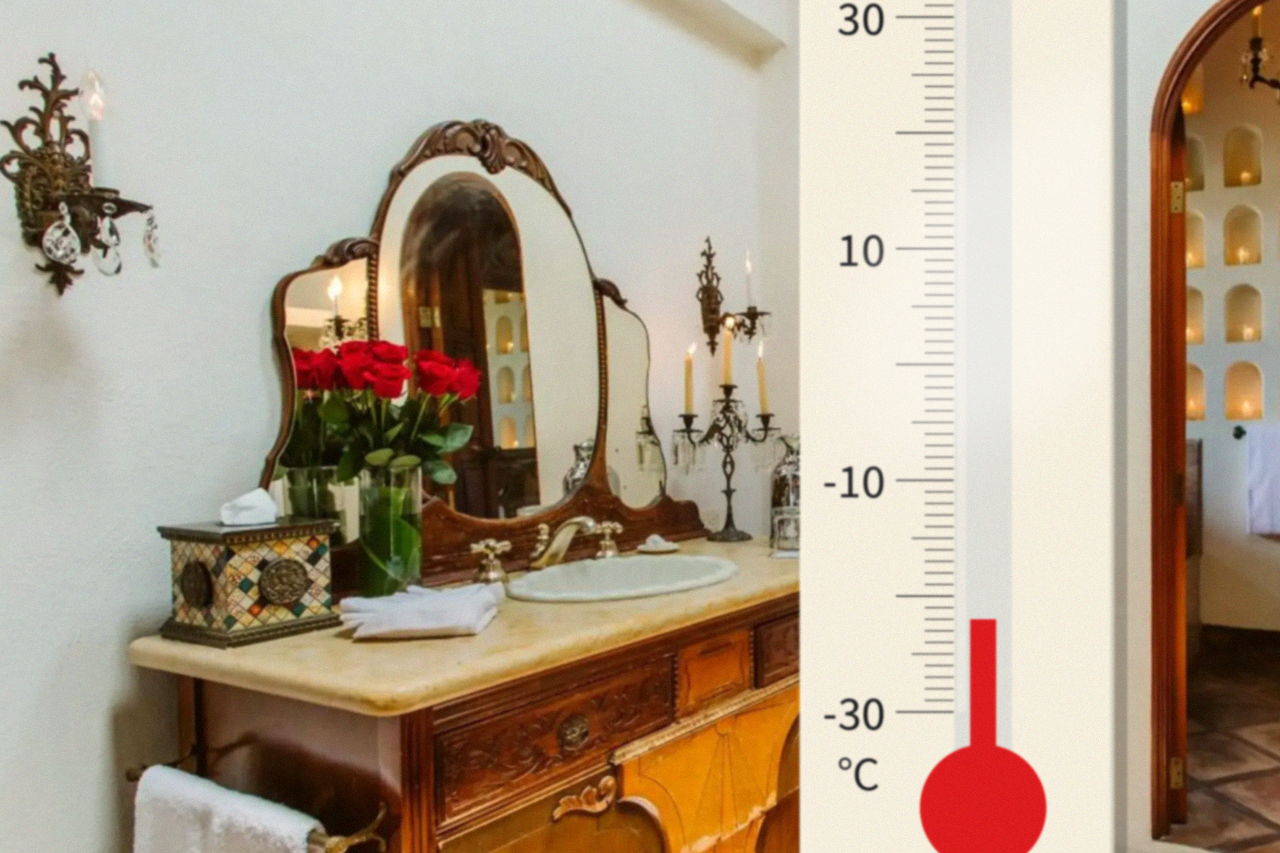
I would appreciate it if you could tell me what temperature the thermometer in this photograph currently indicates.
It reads -22 °C
